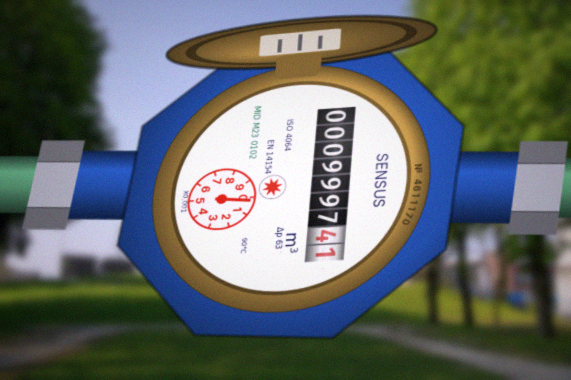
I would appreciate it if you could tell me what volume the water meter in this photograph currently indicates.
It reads 9997.410 m³
